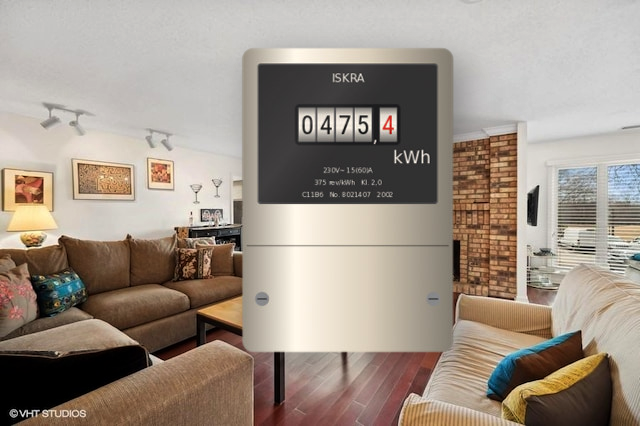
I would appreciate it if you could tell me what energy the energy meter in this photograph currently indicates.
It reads 475.4 kWh
